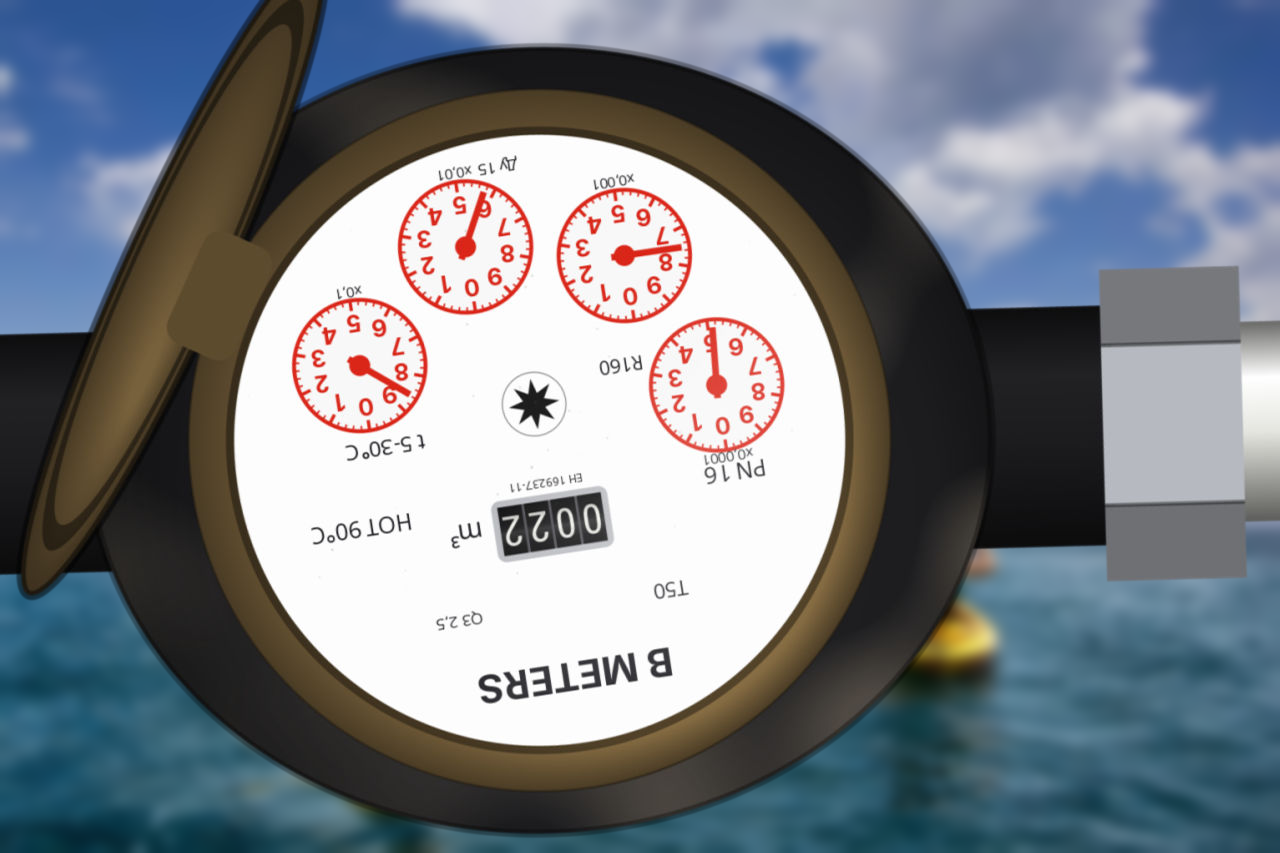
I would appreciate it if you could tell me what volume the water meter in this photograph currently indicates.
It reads 22.8575 m³
